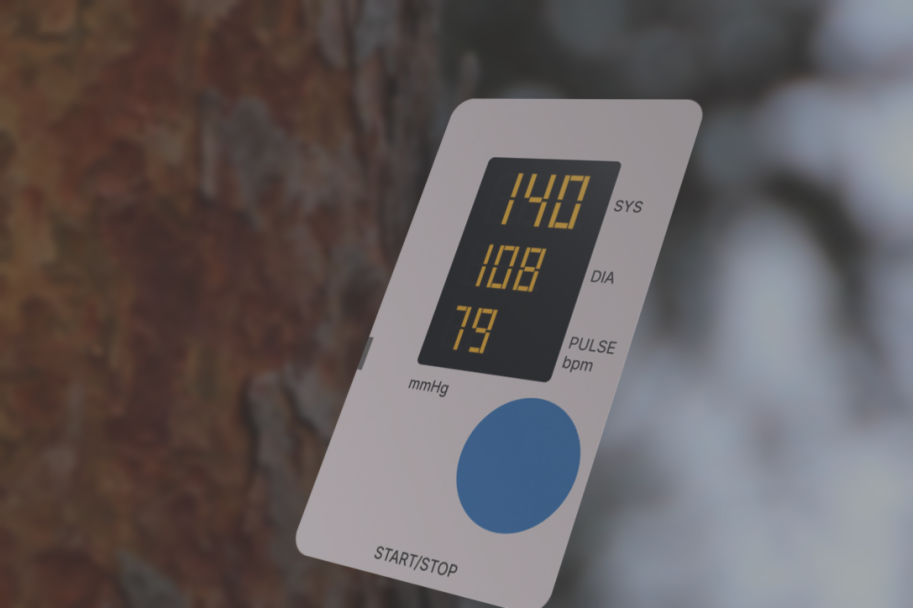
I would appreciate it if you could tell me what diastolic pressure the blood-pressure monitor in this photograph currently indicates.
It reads 108 mmHg
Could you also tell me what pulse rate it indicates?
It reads 79 bpm
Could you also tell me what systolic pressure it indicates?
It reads 140 mmHg
